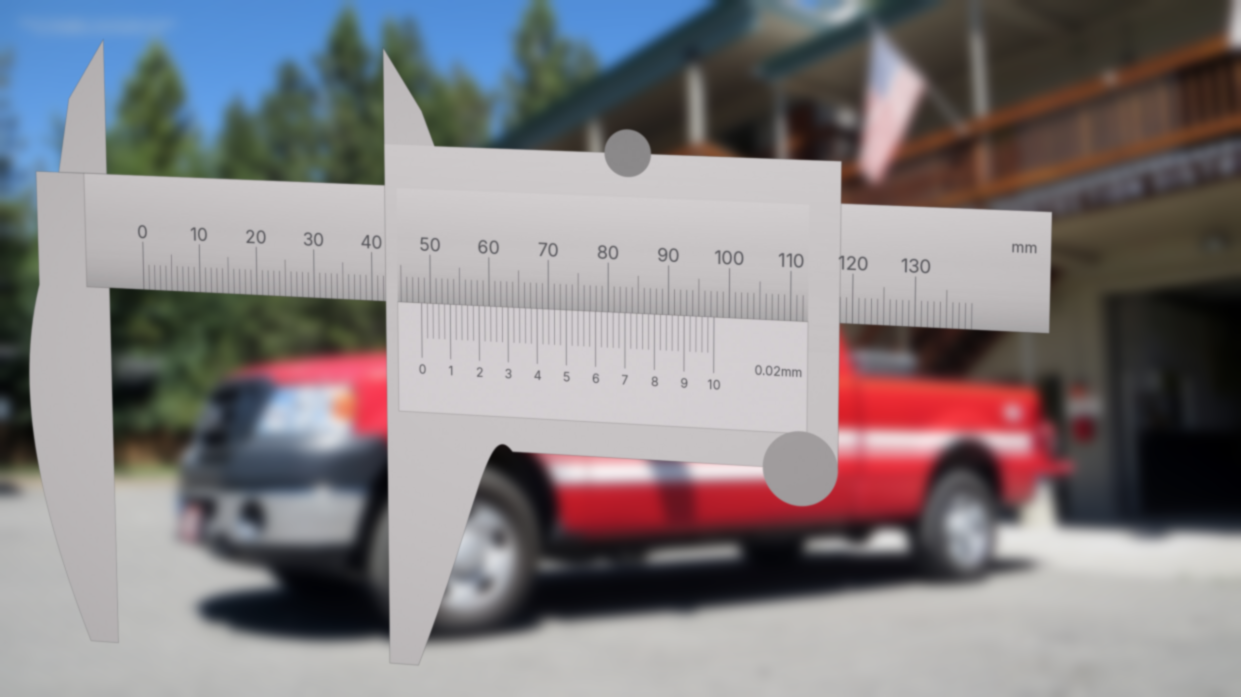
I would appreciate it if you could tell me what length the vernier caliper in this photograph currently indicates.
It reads 48.5 mm
